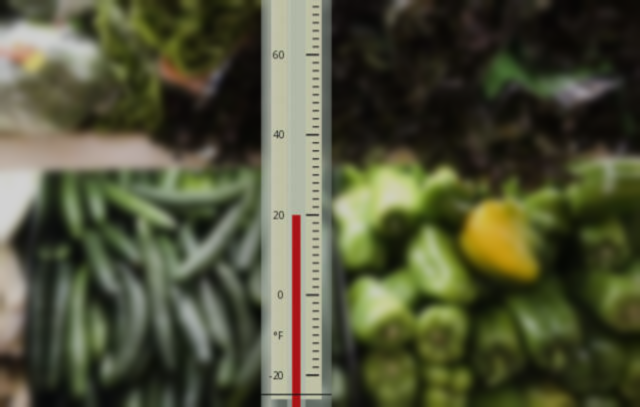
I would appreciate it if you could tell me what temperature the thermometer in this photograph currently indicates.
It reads 20 °F
